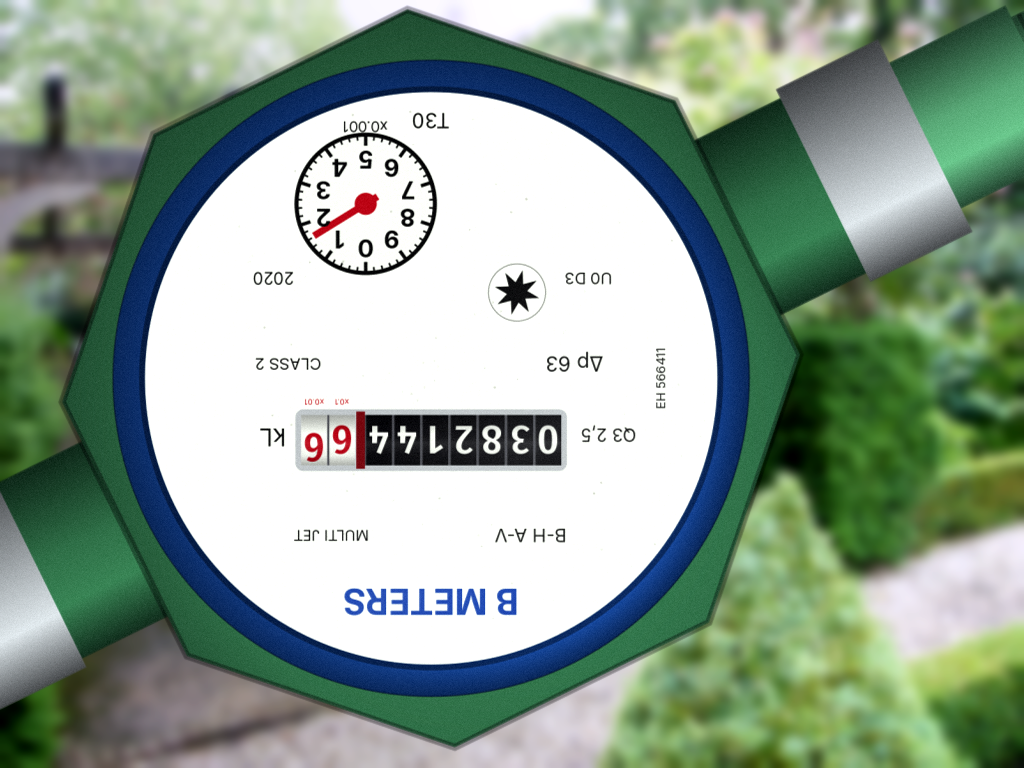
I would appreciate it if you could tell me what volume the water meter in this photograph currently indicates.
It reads 382144.661 kL
